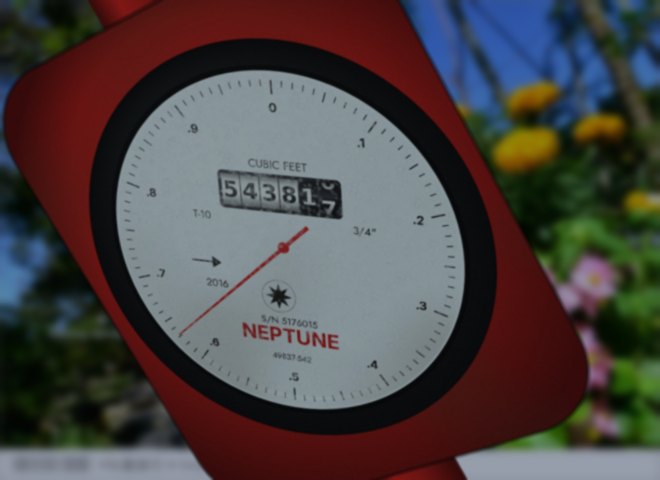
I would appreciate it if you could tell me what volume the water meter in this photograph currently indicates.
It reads 543816.63 ft³
